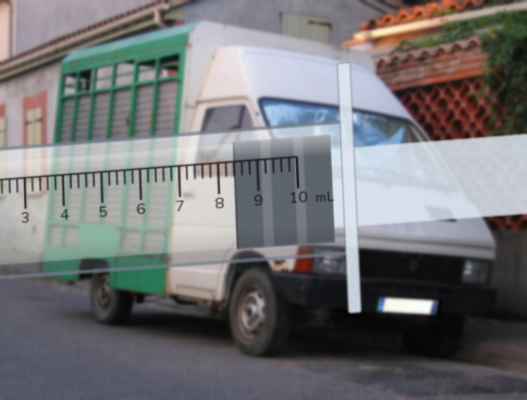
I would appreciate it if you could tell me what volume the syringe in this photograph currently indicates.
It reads 8.4 mL
